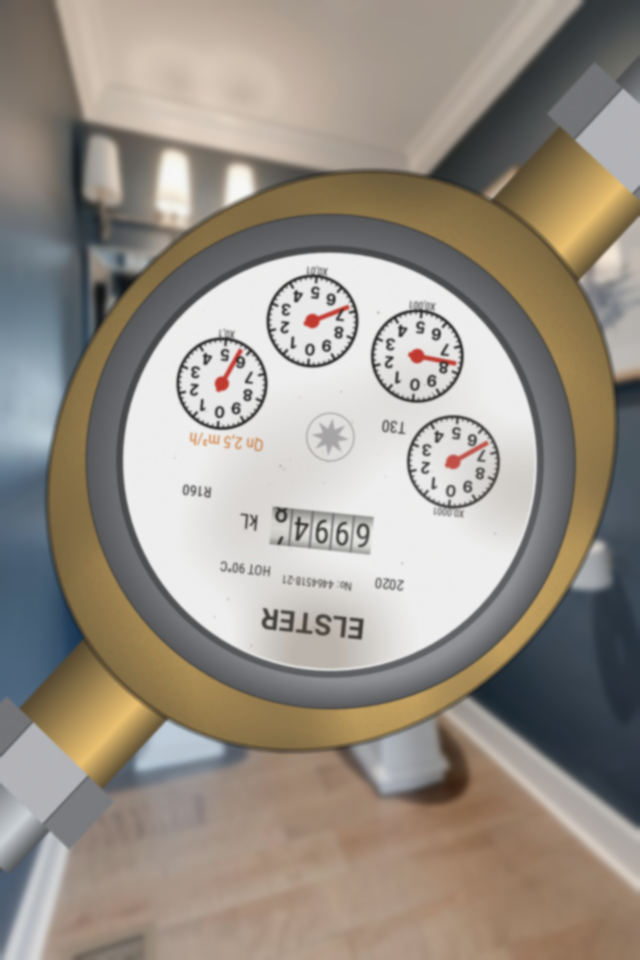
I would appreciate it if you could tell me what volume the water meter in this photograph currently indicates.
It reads 69947.5676 kL
